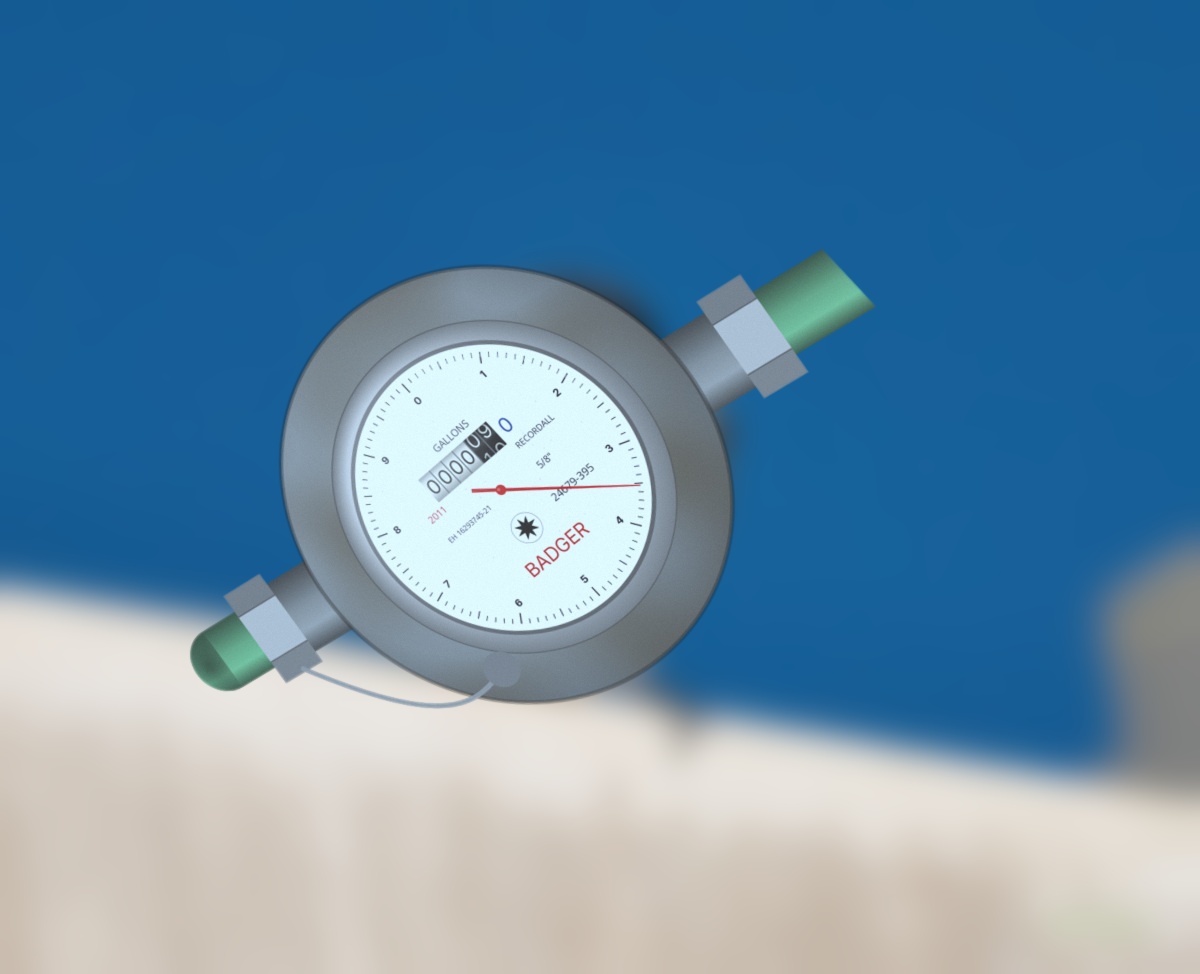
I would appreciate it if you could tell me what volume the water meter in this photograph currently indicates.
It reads 93.5 gal
